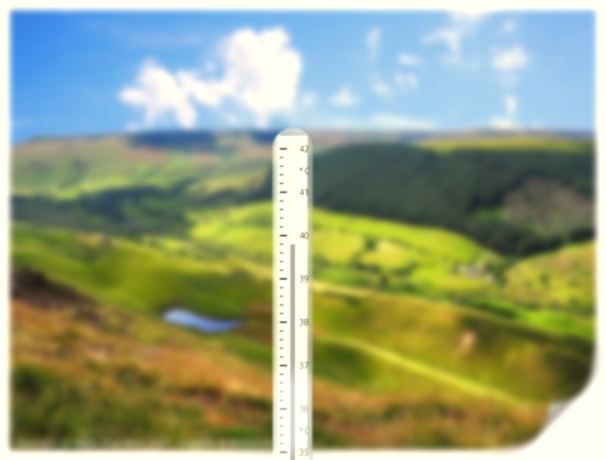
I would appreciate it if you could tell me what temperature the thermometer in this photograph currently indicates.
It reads 39.8 °C
